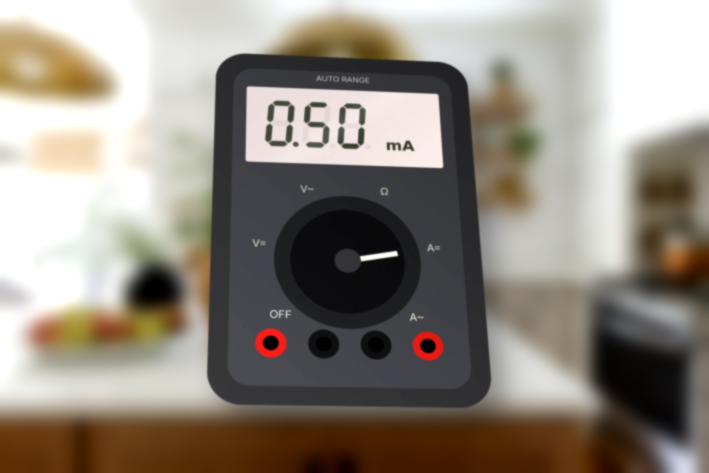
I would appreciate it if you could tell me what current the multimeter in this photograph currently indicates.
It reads 0.50 mA
